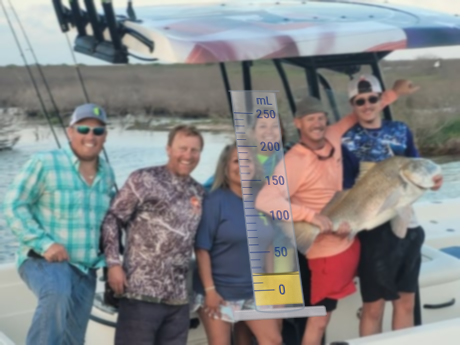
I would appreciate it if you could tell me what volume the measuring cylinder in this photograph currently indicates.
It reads 20 mL
